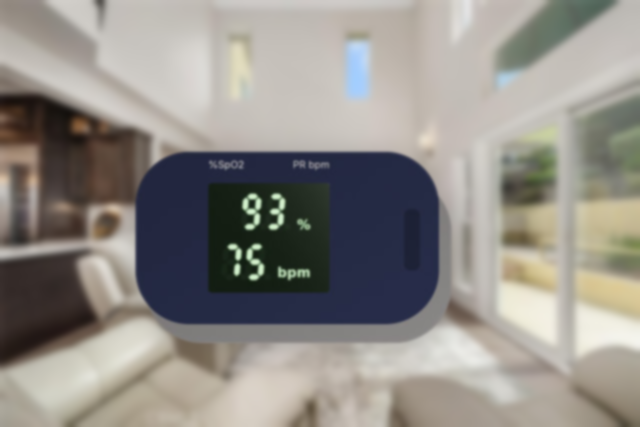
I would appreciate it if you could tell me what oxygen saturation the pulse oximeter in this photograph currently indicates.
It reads 93 %
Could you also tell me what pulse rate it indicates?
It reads 75 bpm
